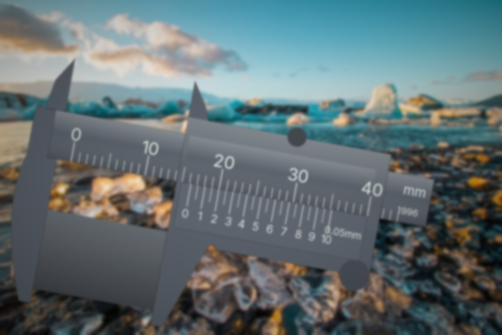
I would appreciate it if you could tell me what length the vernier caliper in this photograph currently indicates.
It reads 16.2 mm
